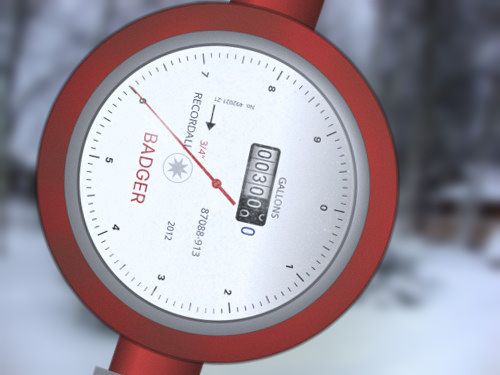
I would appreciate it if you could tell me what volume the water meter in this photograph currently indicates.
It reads 30086.0 gal
